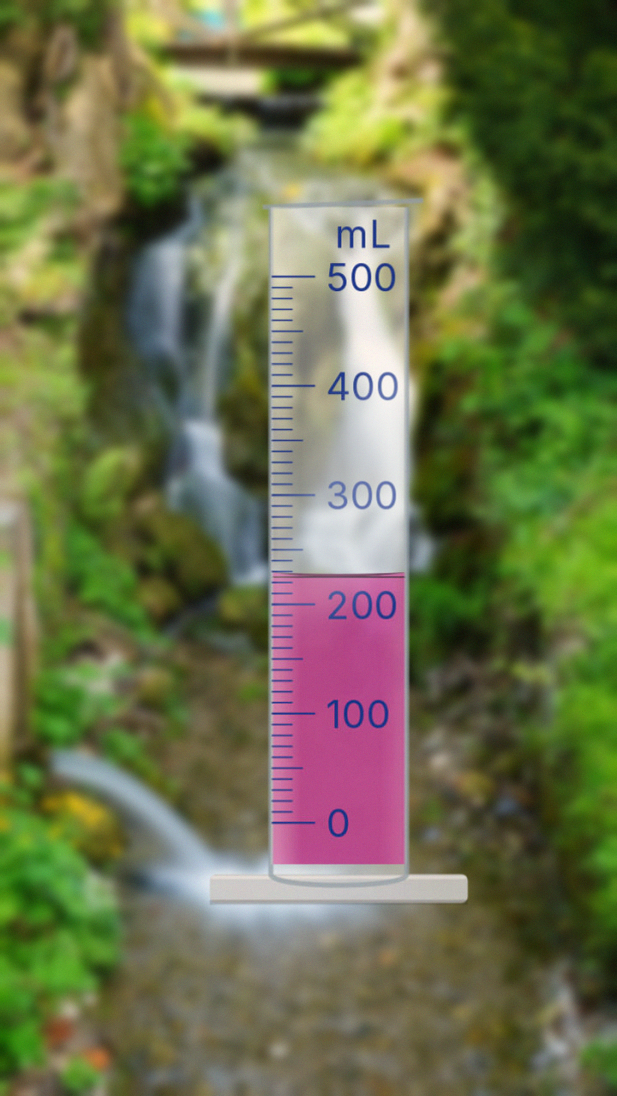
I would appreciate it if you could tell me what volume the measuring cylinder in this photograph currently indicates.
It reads 225 mL
